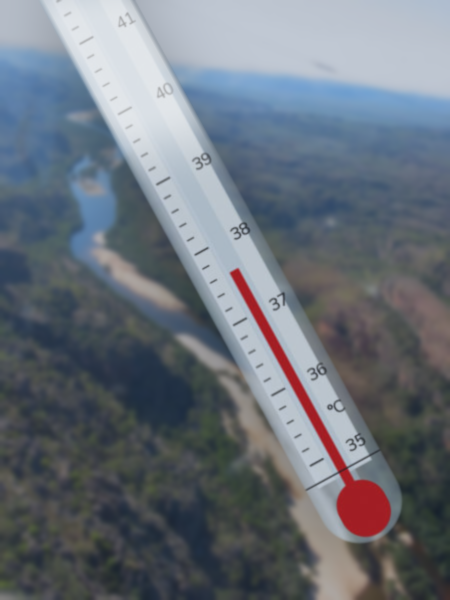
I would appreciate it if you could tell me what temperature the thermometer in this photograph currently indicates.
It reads 37.6 °C
